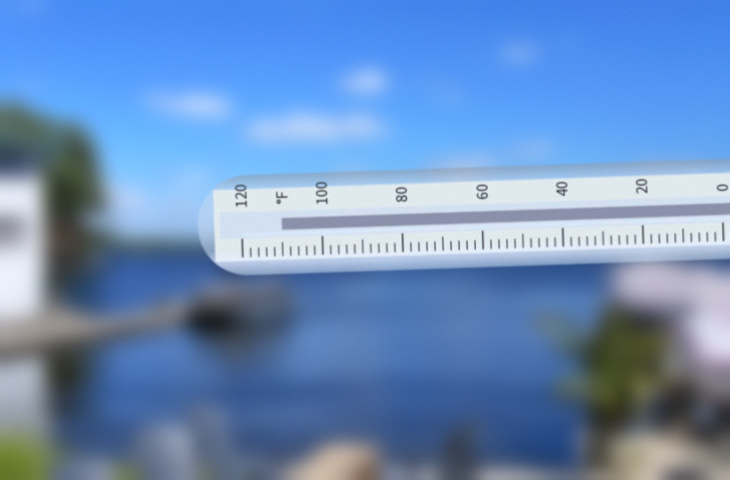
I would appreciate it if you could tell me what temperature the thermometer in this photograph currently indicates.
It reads 110 °F
